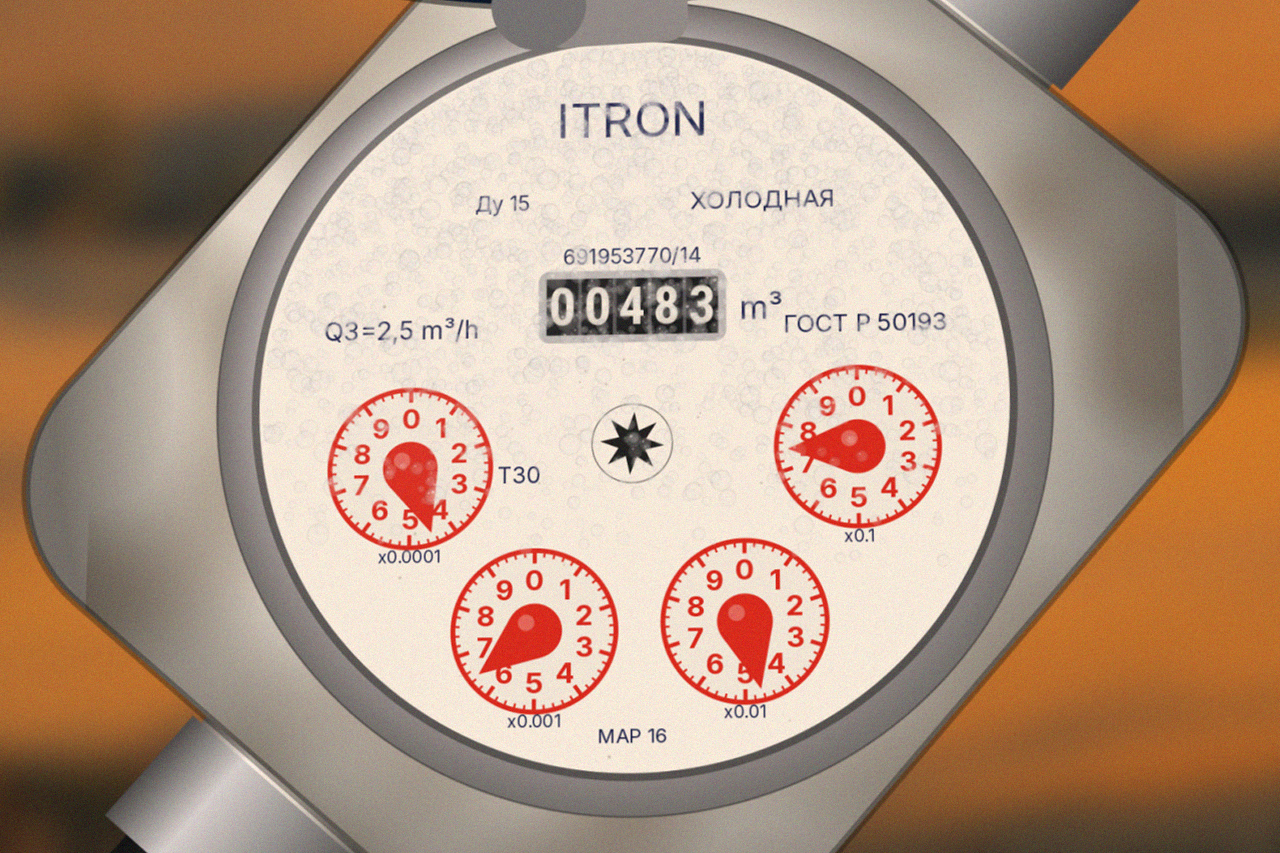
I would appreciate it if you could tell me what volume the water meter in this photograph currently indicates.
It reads 483.7464 m³
